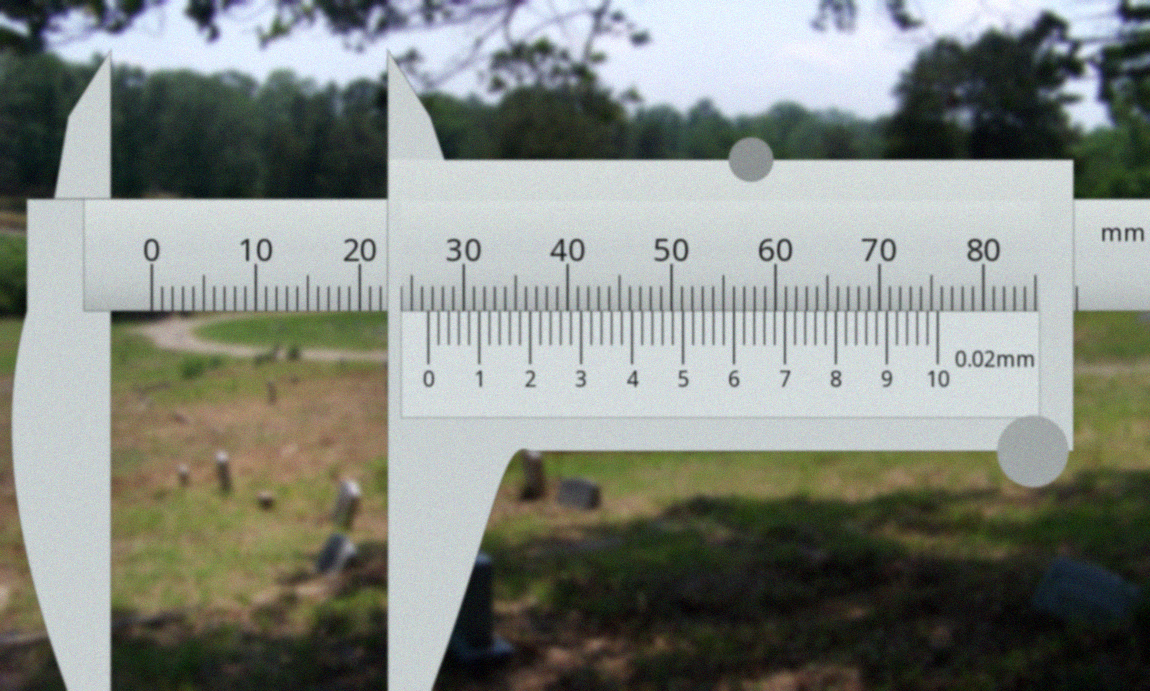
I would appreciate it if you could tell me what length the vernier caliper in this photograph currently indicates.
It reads 26.6 mm
